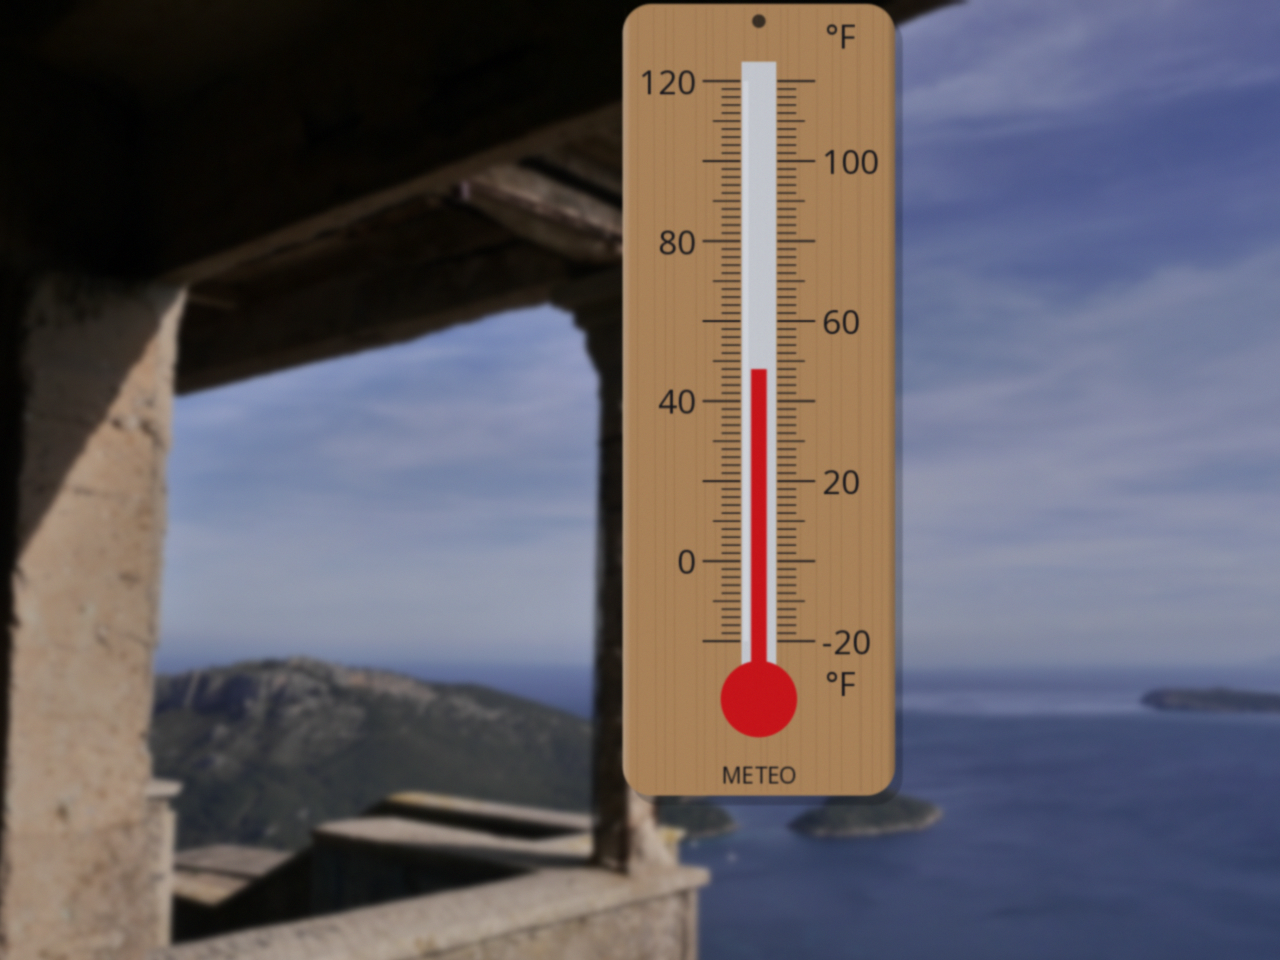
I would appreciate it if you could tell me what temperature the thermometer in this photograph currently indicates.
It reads 48 °F
